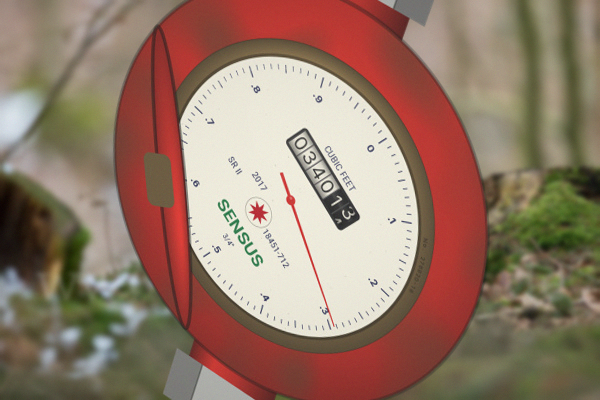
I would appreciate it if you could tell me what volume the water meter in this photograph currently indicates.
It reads 34013.29 ft³
